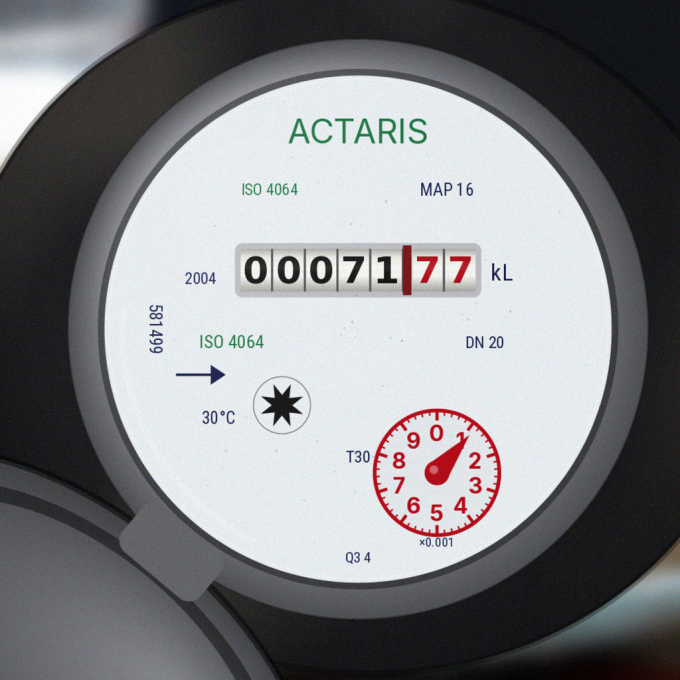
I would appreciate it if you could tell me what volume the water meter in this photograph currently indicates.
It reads 71.771 kL
